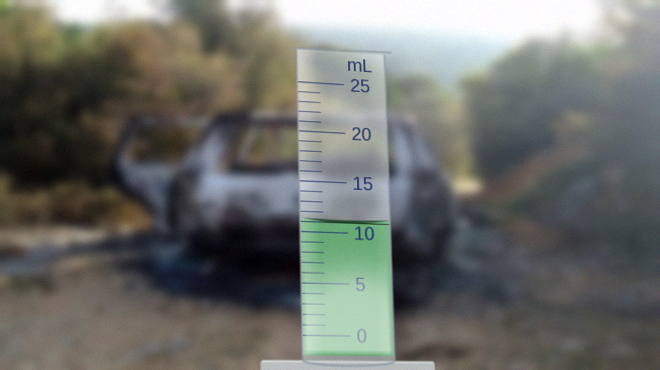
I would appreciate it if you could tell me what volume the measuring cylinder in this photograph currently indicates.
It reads 11 mL
